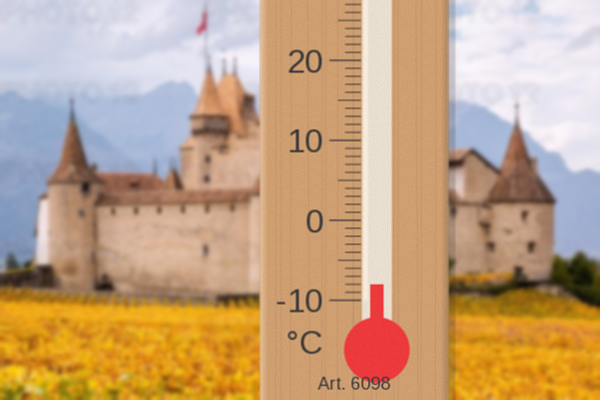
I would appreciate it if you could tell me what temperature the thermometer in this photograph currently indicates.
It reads -8 °C
